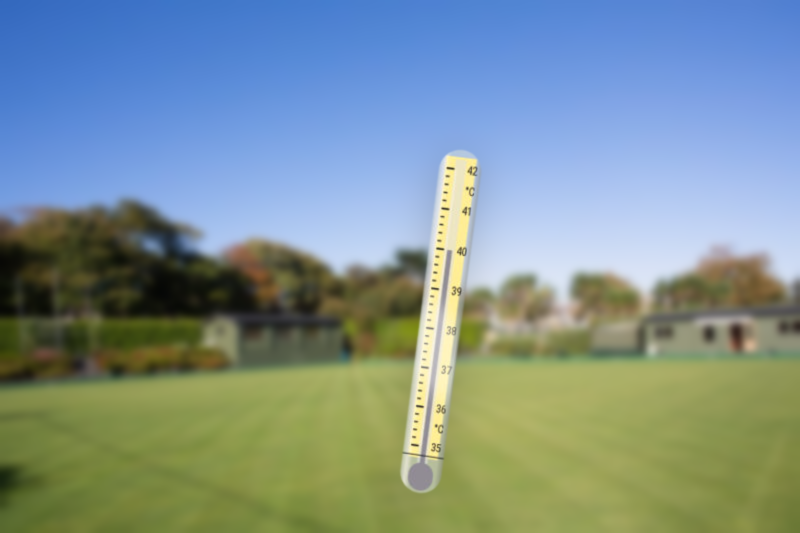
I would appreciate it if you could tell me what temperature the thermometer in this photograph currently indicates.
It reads 40 °C
